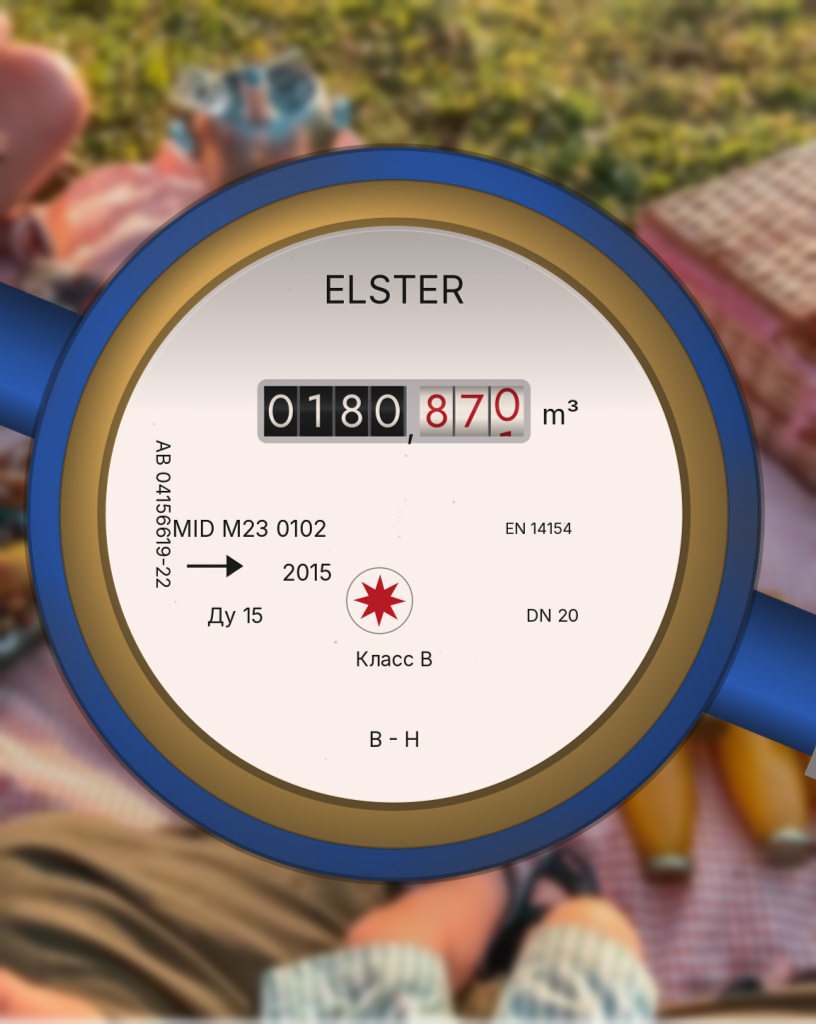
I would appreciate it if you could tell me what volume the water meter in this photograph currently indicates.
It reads 180.870 m³
